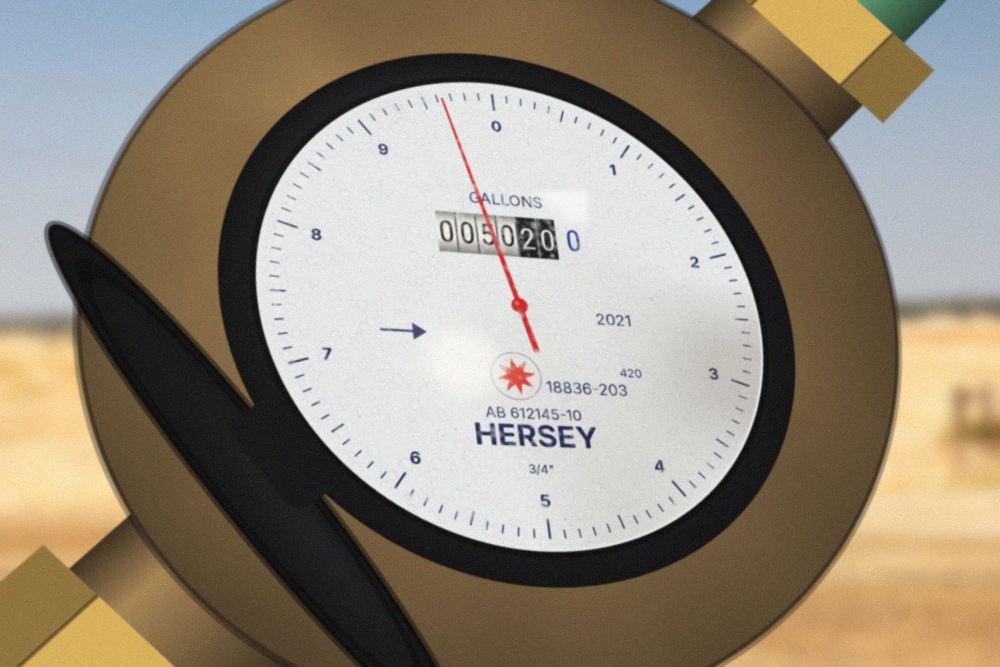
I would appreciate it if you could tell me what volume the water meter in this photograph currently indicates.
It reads 50199.6 gal
